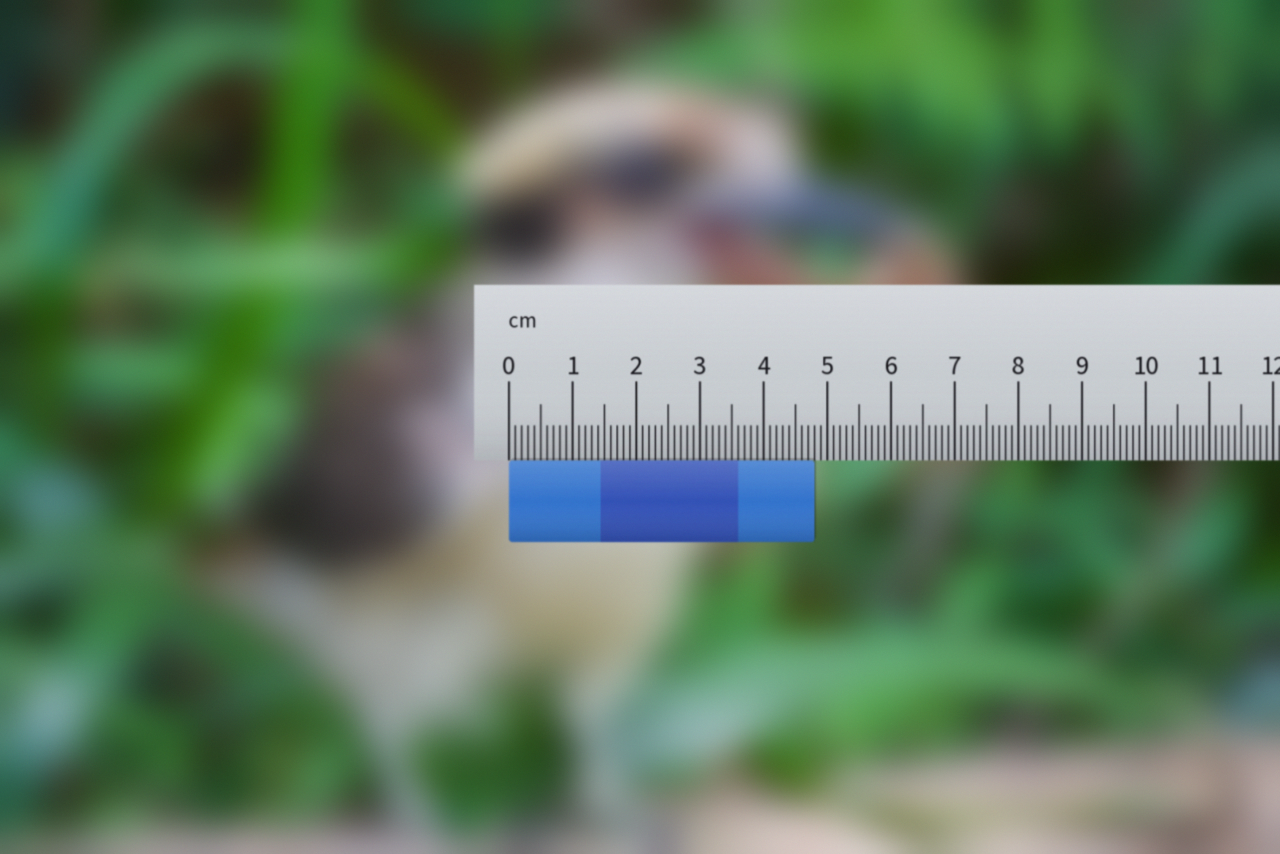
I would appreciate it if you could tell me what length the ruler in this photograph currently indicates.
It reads 4.8 cm
